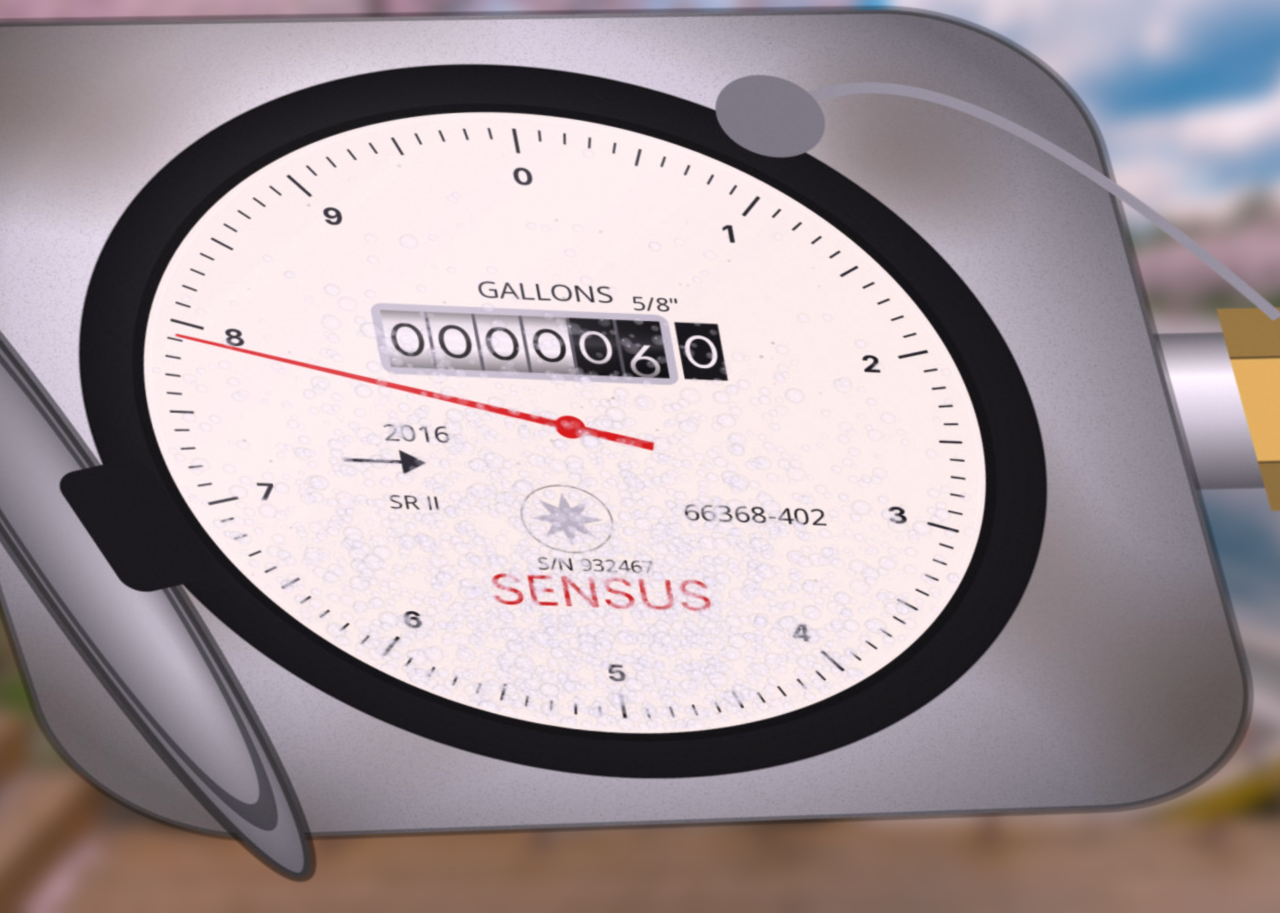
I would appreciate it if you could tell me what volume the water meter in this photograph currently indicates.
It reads 57.9 gal
